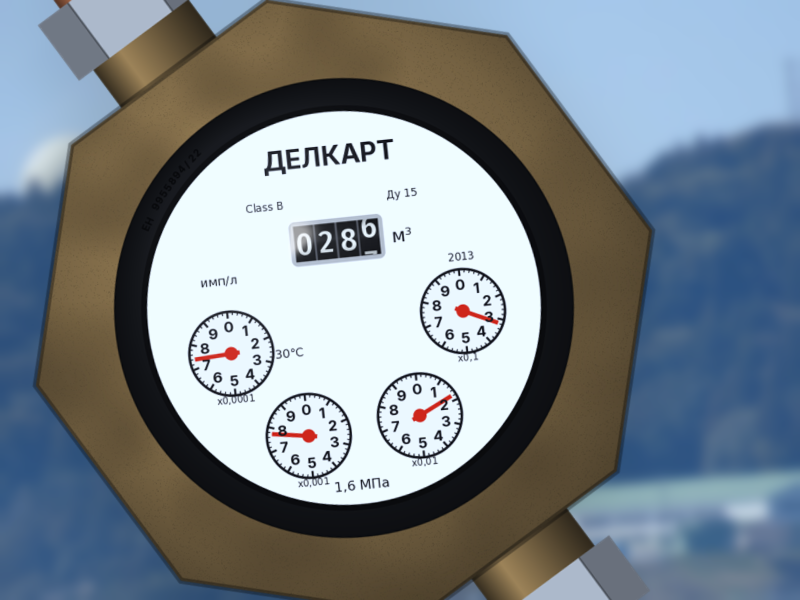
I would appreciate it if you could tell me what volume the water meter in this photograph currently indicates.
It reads 286.3177 m³
